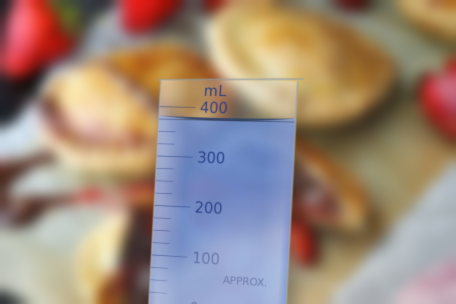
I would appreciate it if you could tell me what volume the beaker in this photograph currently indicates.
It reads 375 mL
